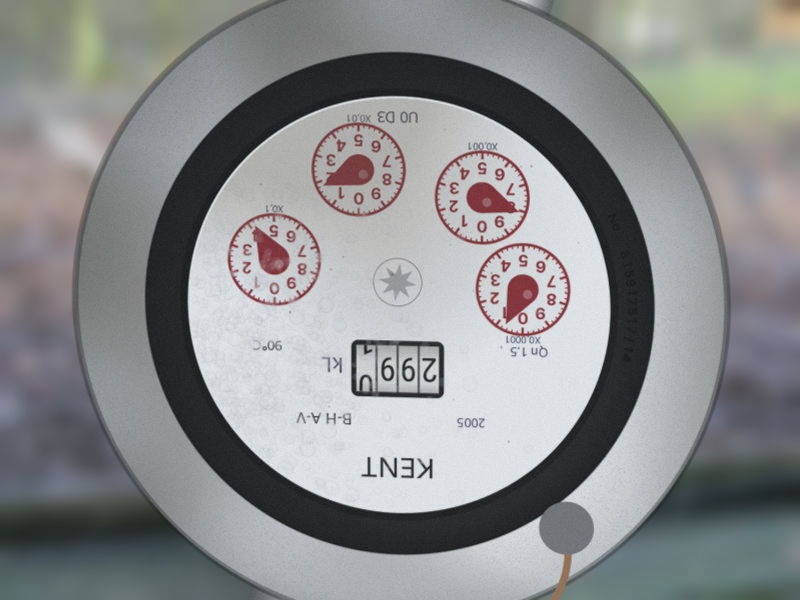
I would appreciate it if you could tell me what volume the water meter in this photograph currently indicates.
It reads 2990.4180 kL
